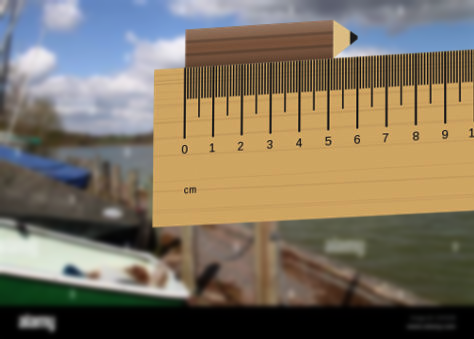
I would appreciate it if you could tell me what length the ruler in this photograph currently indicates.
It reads 6 cm
